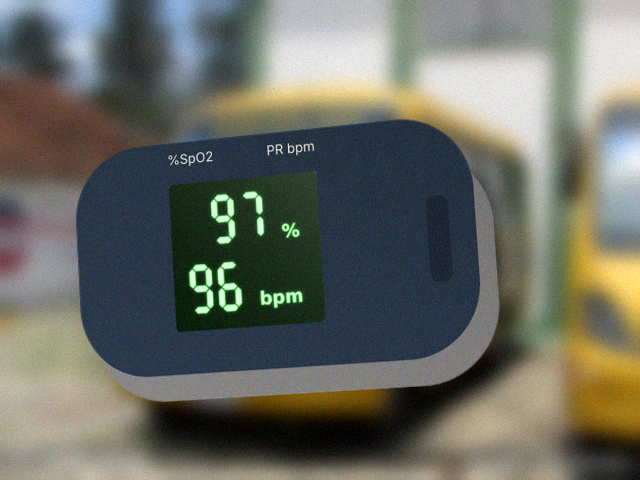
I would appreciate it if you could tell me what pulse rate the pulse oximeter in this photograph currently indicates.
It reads 96 bpm
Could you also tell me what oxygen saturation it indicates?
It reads 97 %
